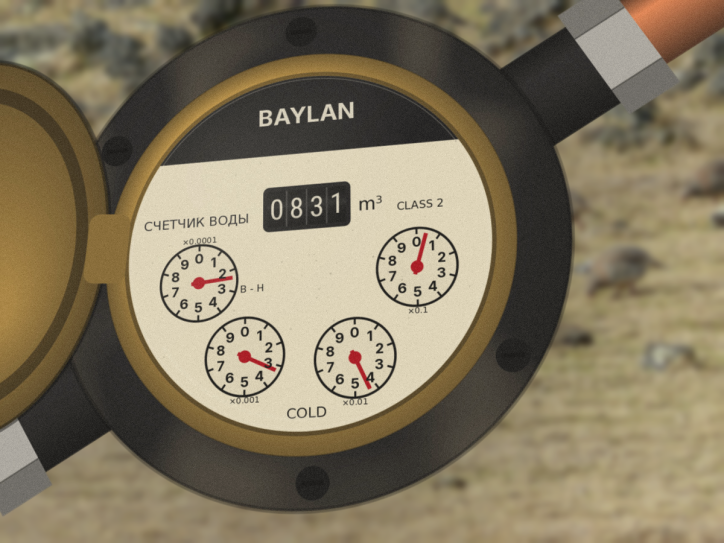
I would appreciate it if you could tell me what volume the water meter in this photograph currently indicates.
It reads 831.0432 m³
